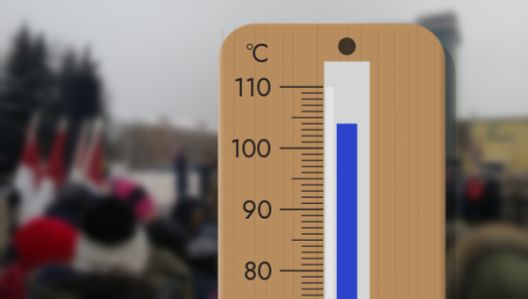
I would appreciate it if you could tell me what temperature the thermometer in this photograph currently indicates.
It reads 104 °C
